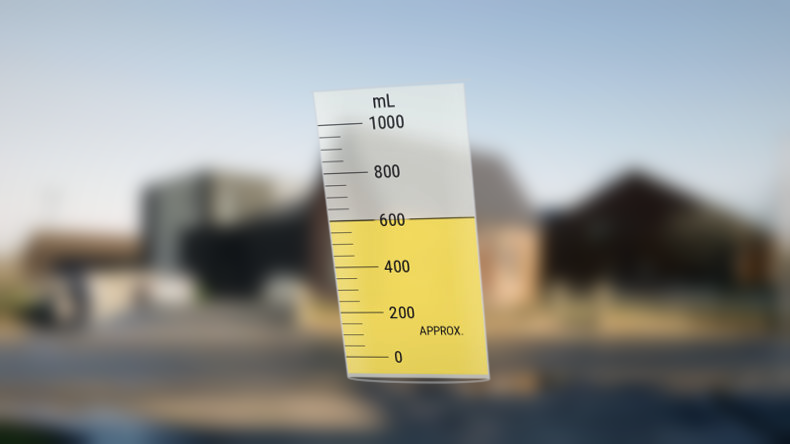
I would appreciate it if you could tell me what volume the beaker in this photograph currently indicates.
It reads 600 mL
